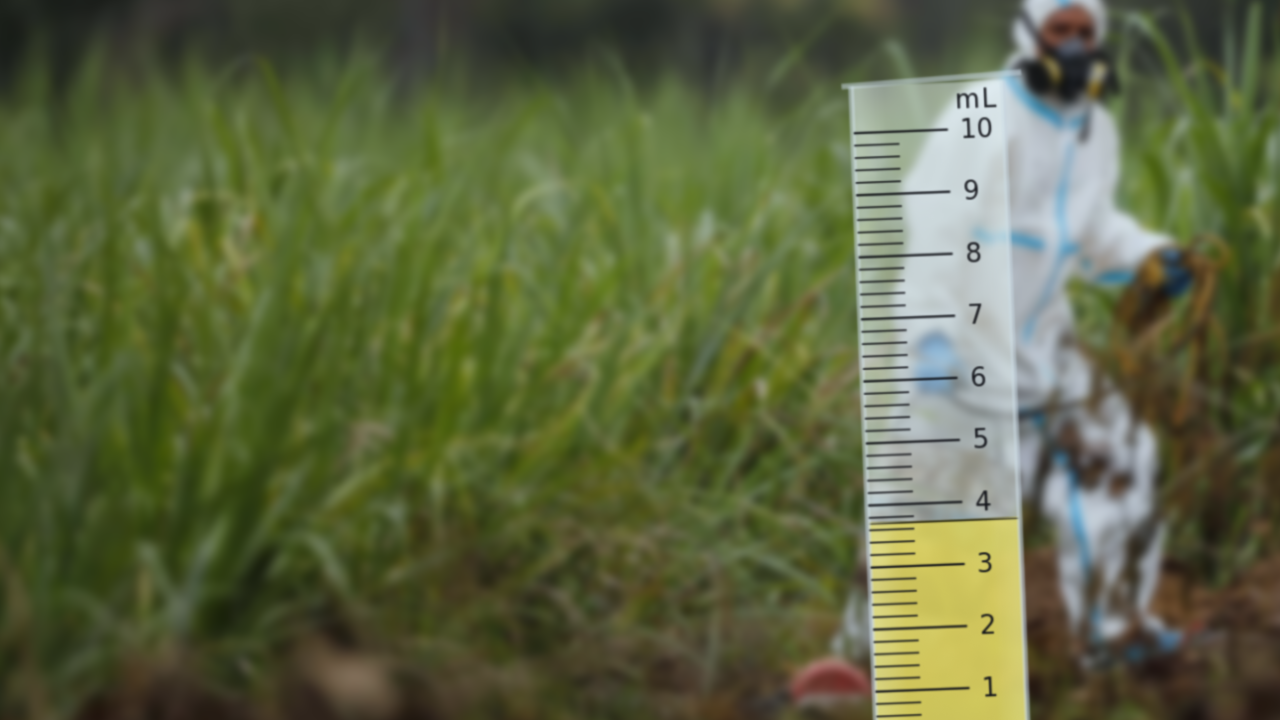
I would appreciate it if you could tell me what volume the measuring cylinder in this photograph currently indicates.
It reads 3.7 mL
